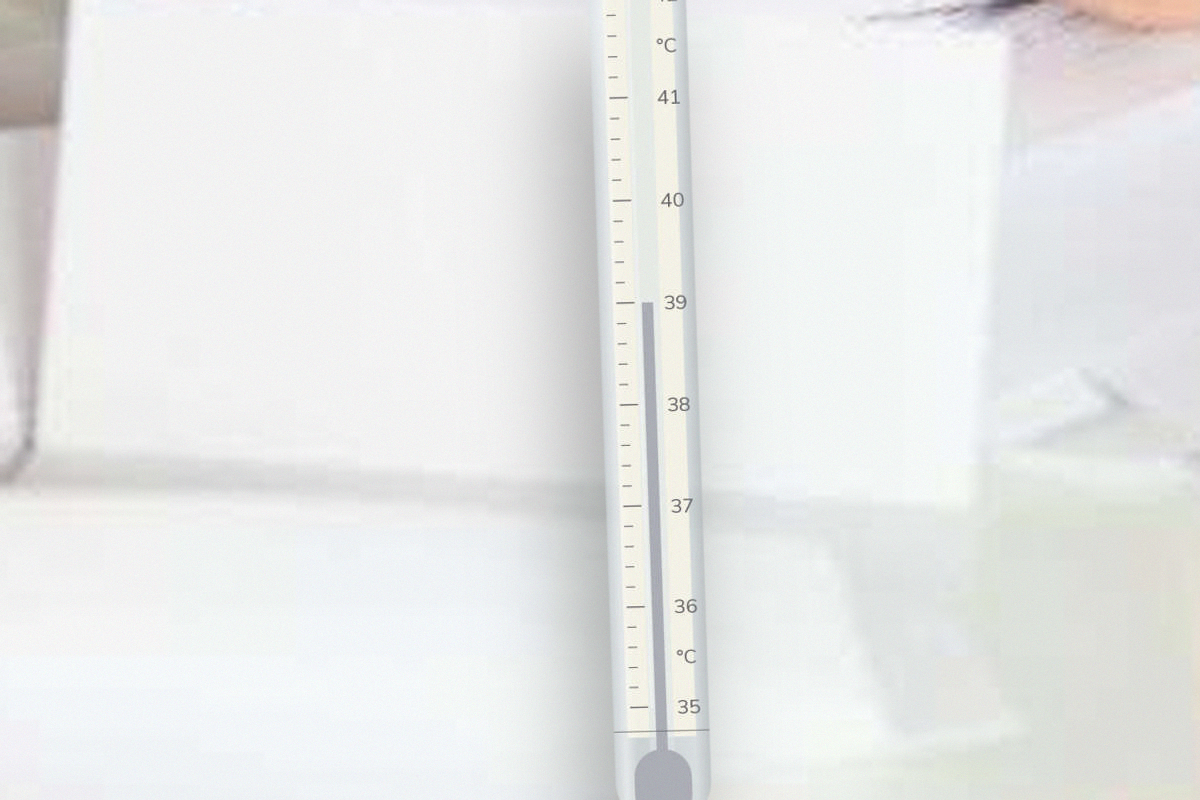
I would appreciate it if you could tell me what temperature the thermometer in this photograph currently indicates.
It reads 39 °C
